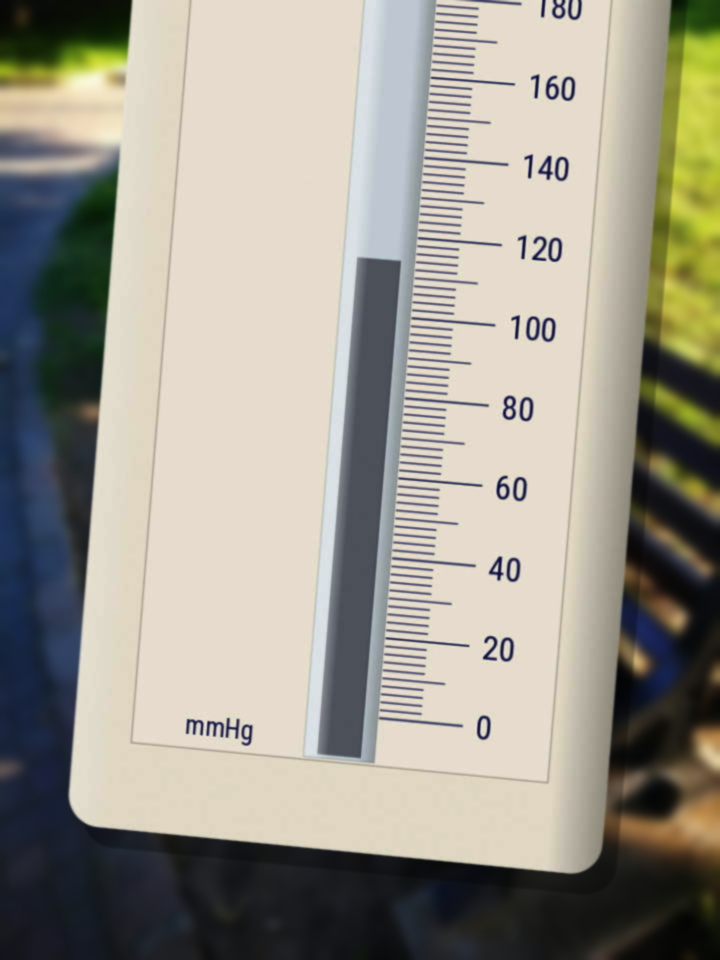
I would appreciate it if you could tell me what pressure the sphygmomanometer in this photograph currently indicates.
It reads 114 mmHg
